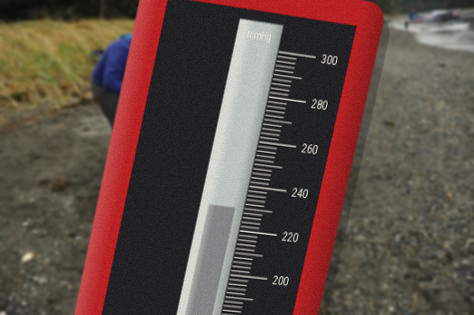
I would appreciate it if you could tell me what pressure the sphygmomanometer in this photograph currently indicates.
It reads 230 mmHg
